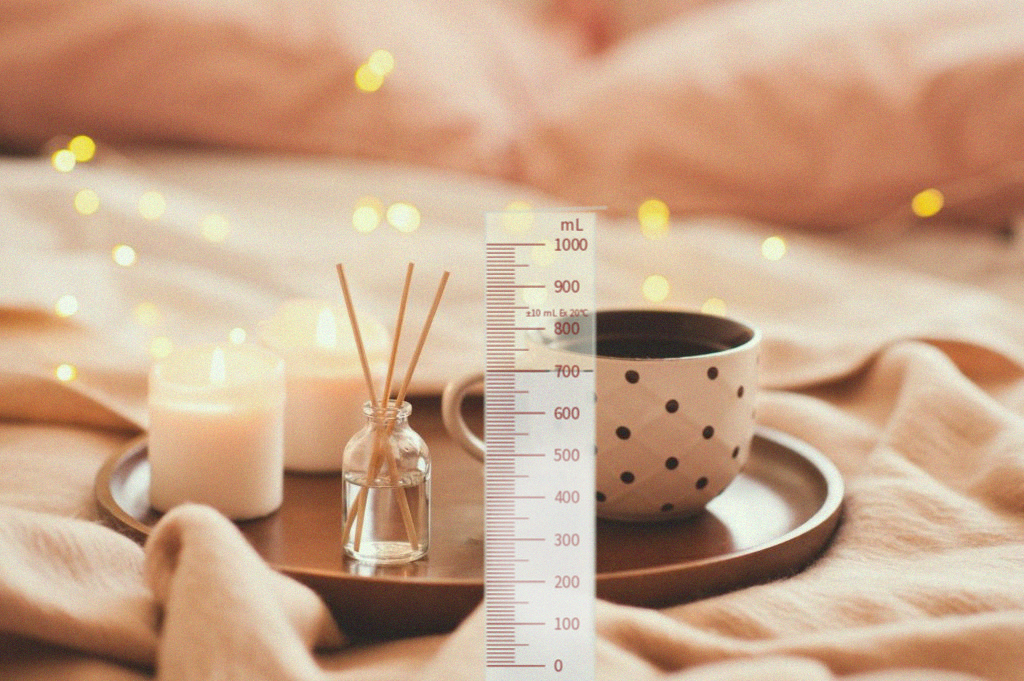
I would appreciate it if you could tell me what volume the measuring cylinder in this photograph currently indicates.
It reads 700 mL
